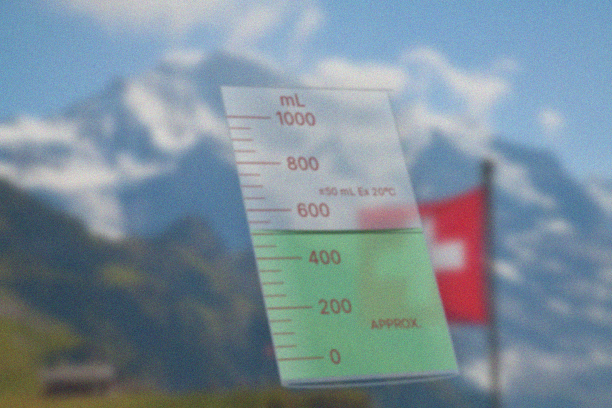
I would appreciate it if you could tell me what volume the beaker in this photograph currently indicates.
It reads 500 mL
